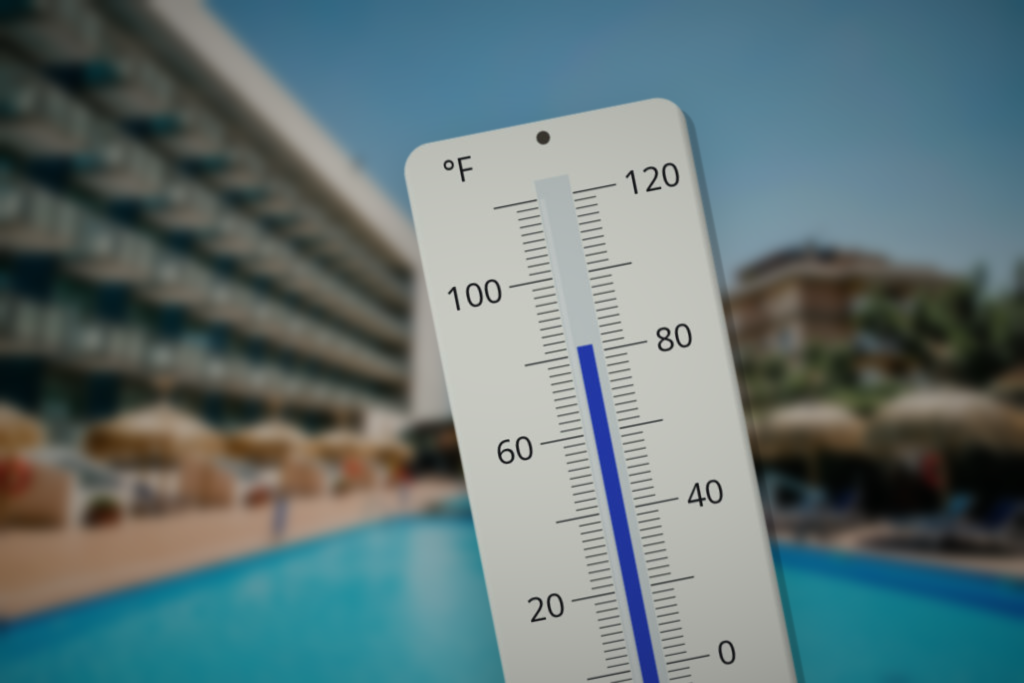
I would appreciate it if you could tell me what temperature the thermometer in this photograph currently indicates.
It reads 82 °F
